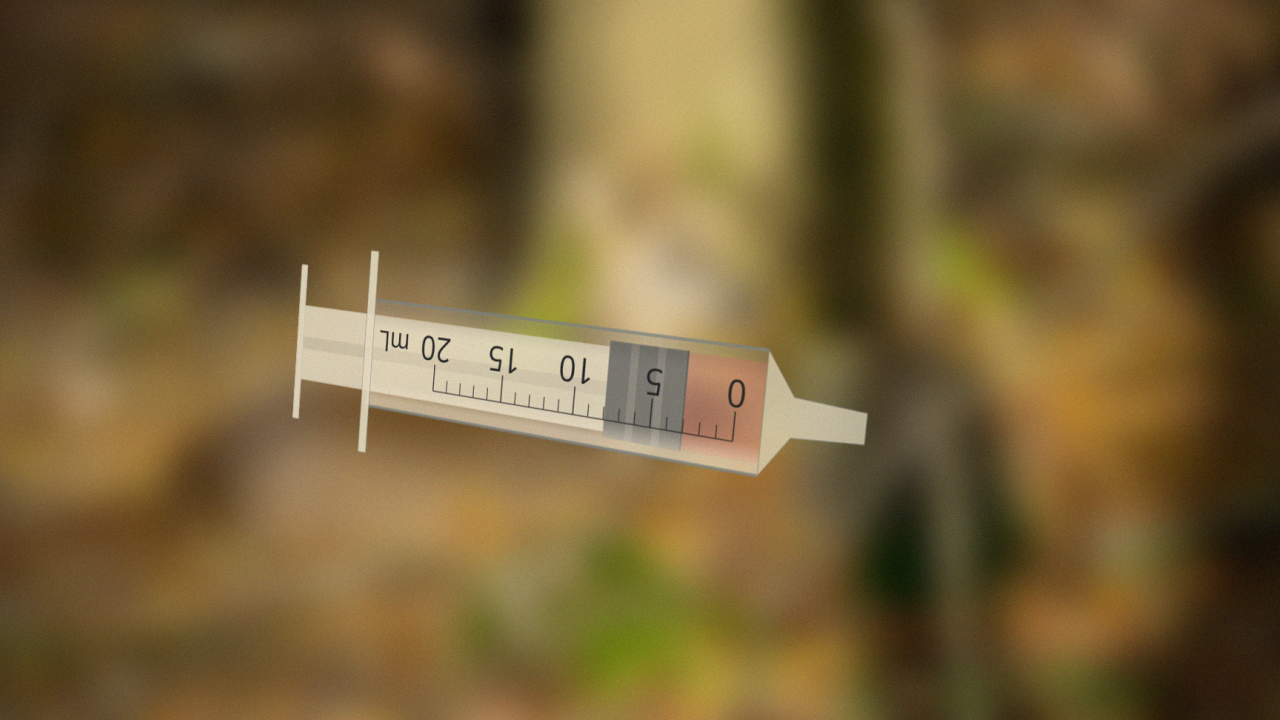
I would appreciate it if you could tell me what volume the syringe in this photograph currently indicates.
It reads 3 mL
